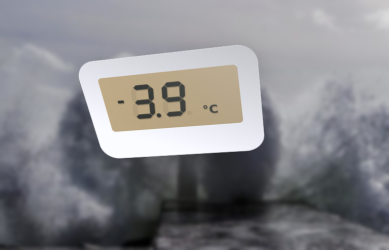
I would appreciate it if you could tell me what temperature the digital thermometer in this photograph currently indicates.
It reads -3.9 °C
